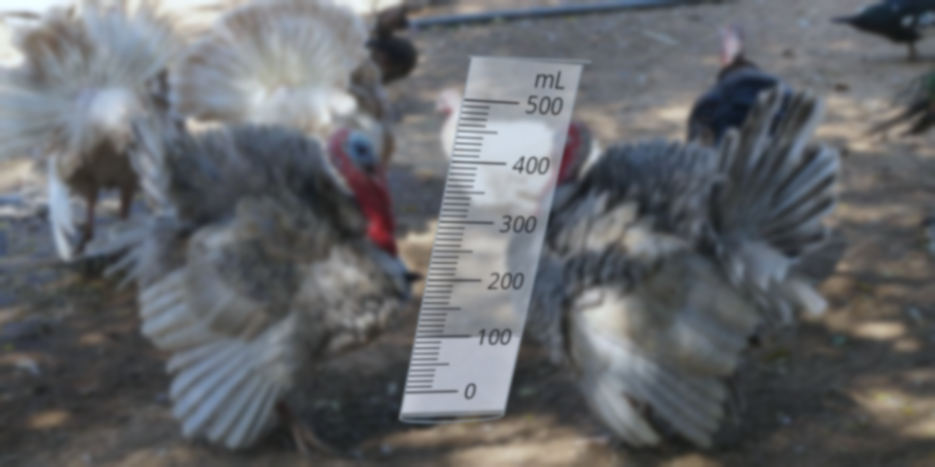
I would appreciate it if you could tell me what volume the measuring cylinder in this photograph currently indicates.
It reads 100 mL
